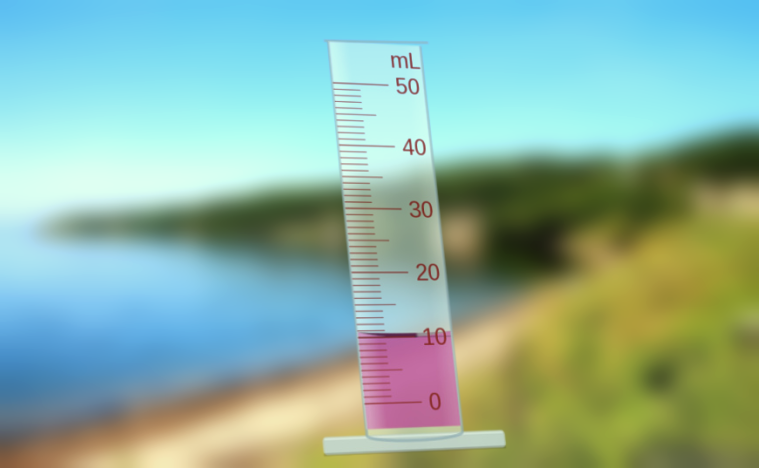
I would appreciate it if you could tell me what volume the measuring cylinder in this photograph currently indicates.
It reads 10 mL
